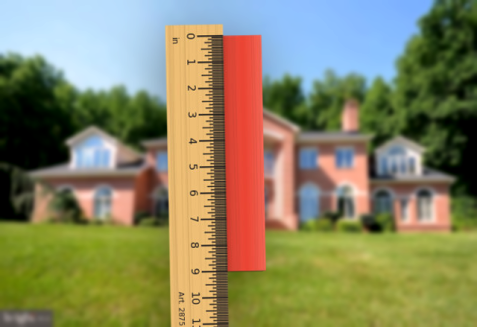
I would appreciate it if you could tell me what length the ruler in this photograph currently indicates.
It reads 9 in
